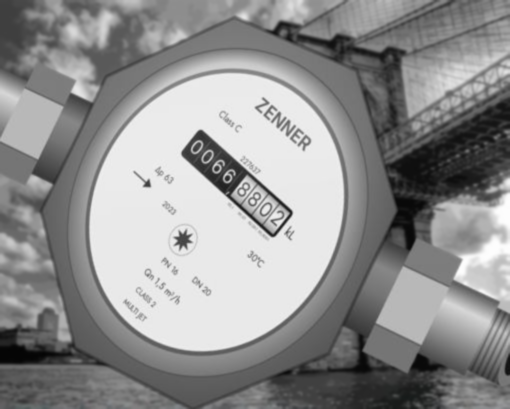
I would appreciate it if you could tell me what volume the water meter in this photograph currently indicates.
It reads 66.8802 kL
